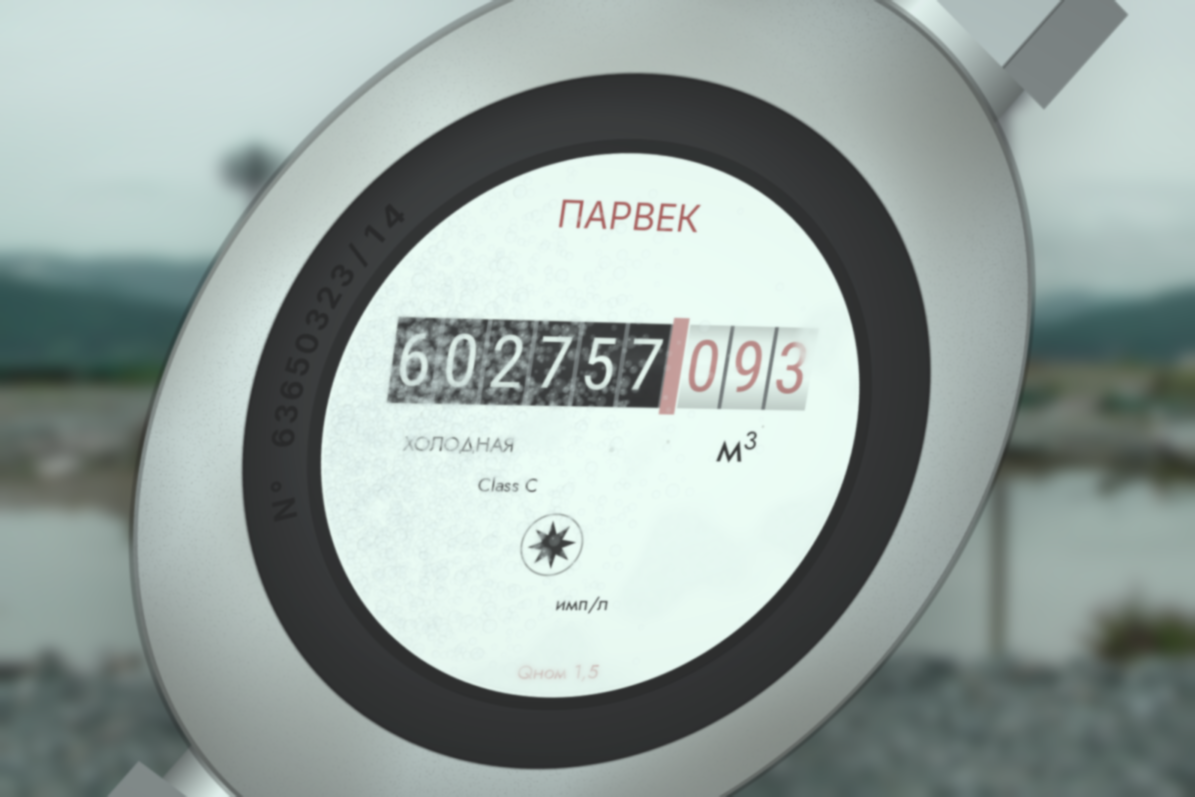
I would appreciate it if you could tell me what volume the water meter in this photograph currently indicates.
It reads 602757.093 m³
